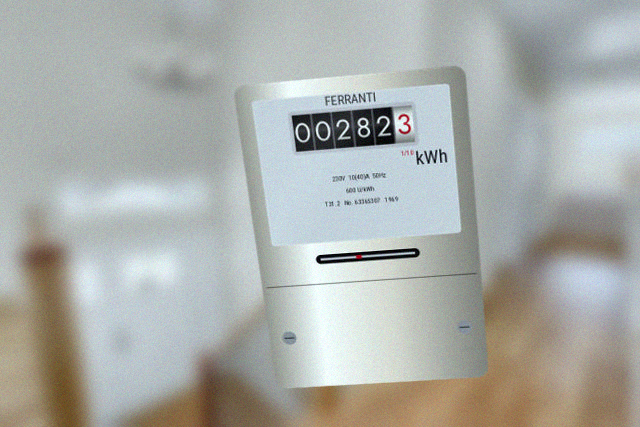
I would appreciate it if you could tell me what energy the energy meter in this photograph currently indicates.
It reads 282.3 kWh
